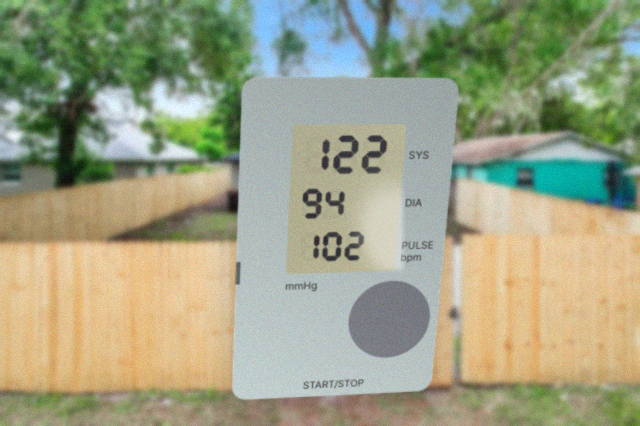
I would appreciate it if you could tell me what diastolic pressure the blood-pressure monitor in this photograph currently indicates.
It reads 94 mmHg
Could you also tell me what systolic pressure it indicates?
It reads 122 mmHg
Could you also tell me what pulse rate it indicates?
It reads 102 bpm
